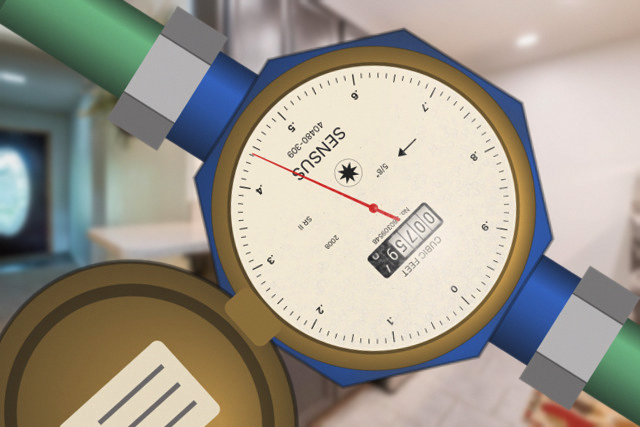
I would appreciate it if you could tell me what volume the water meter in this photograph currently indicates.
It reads 7597.44 ft³
